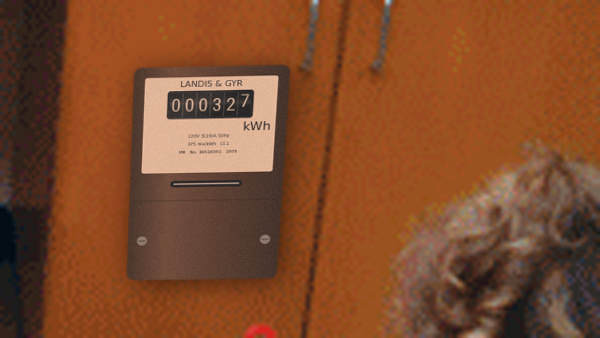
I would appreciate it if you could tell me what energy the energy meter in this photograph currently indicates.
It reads 327 kWh
